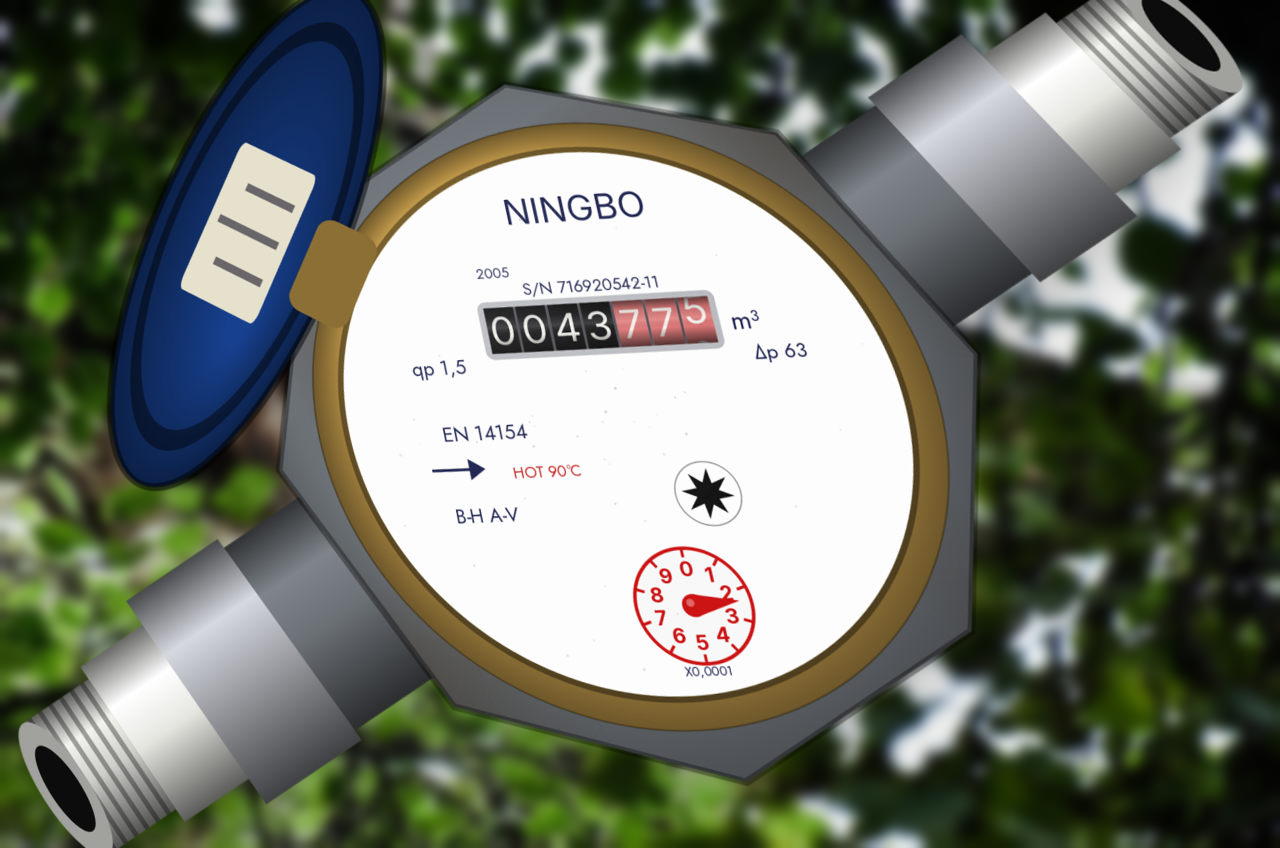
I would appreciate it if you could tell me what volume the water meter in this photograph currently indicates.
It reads 43.7752 m³
